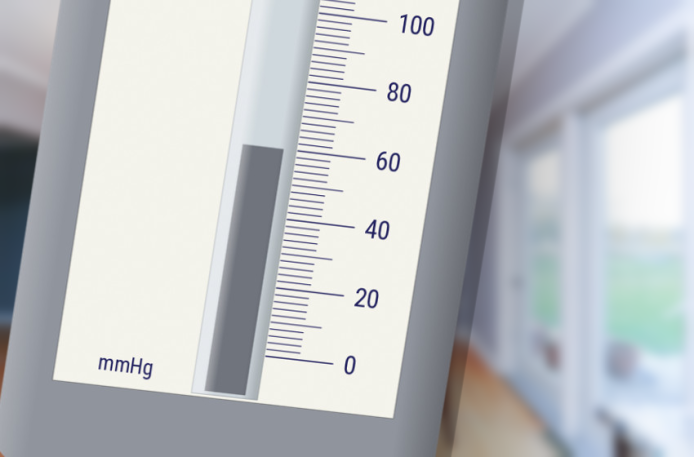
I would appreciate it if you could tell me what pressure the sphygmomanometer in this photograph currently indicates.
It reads 60 mmHg
